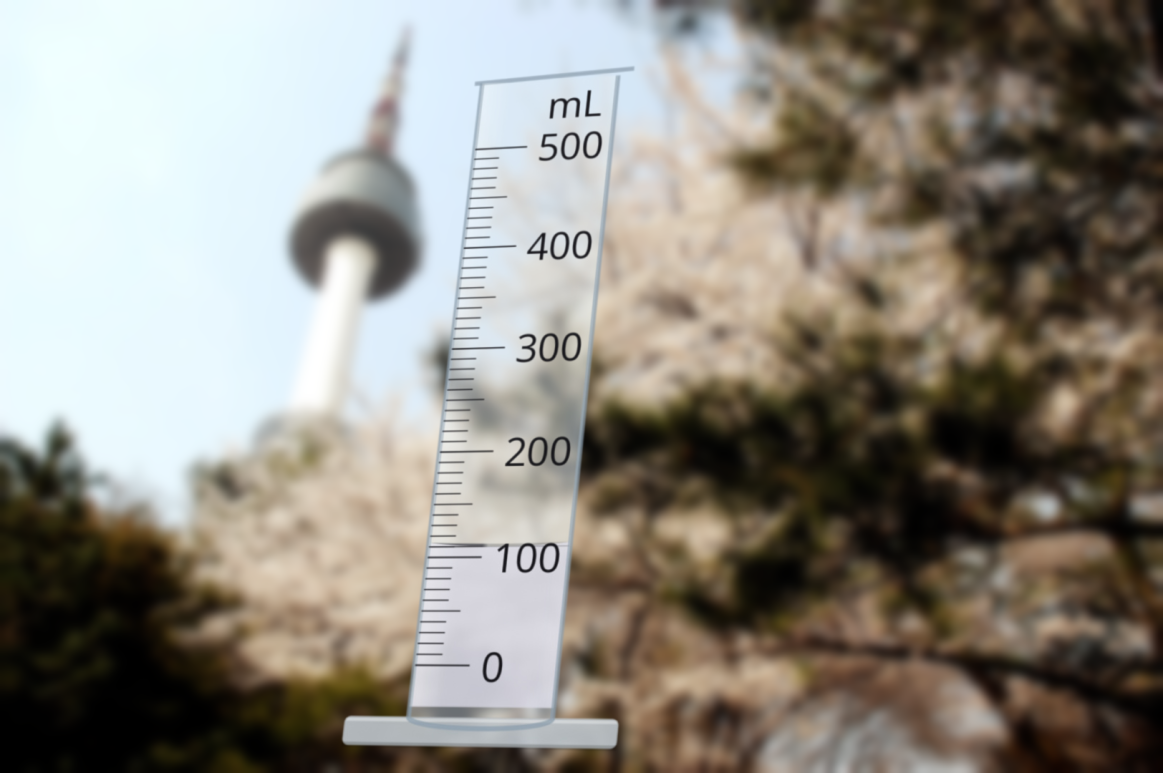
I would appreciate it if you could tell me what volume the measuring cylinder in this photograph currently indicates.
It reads 110 mL
